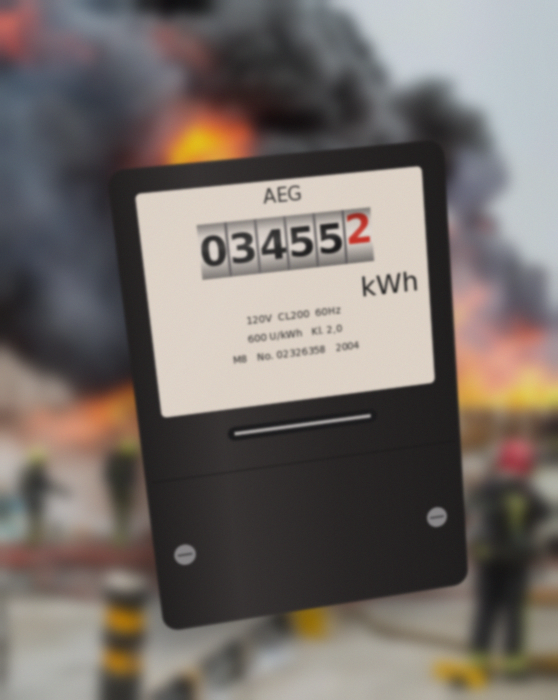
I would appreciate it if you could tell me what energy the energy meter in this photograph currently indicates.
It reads 3455.2 kWh
